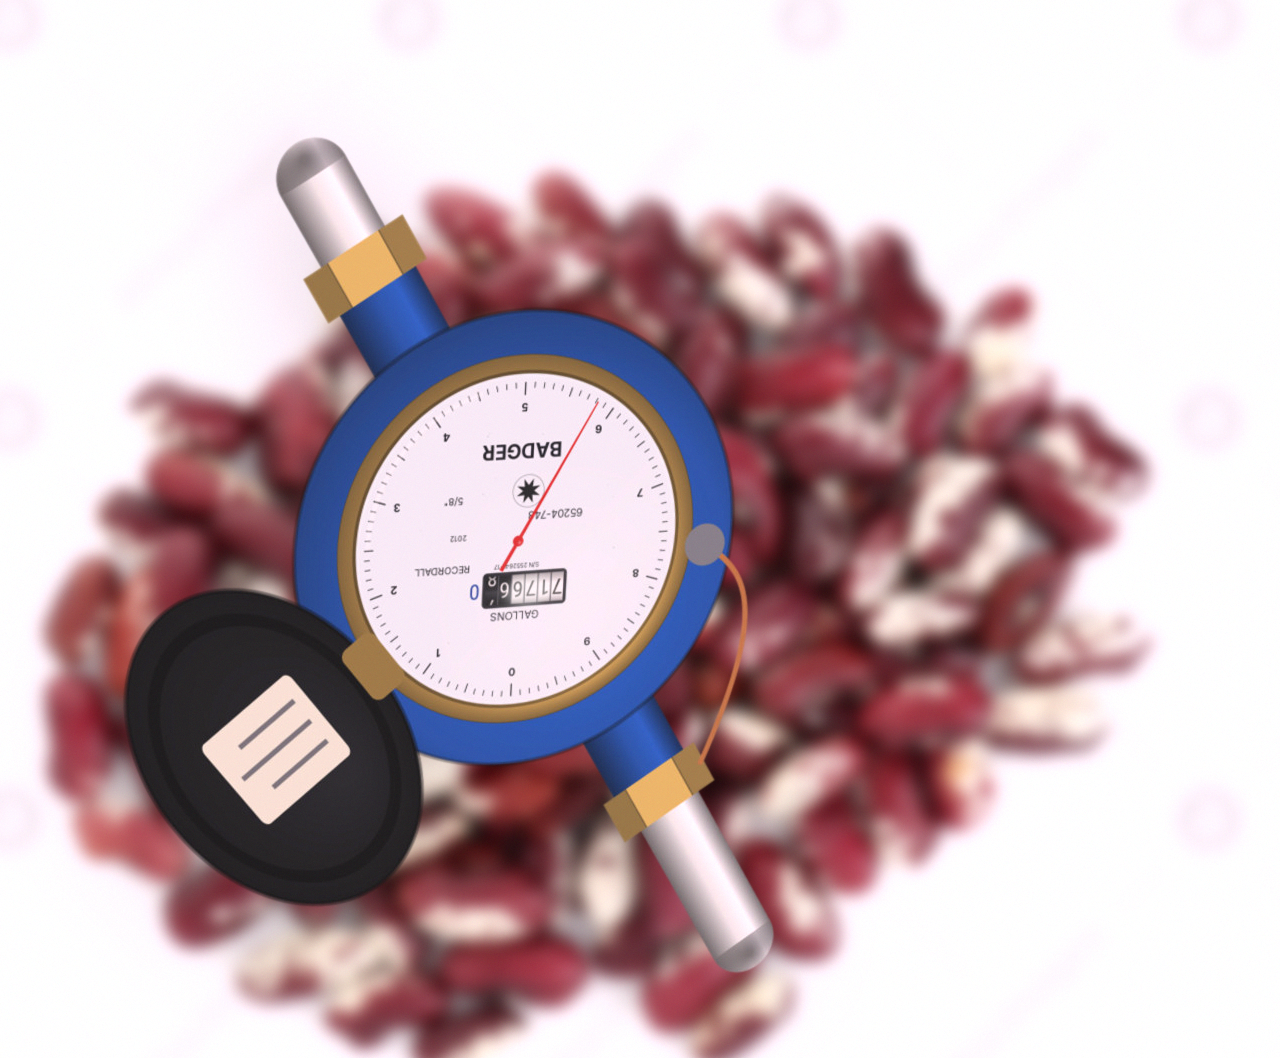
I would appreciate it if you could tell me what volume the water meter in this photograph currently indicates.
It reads 7176675.8 gal
